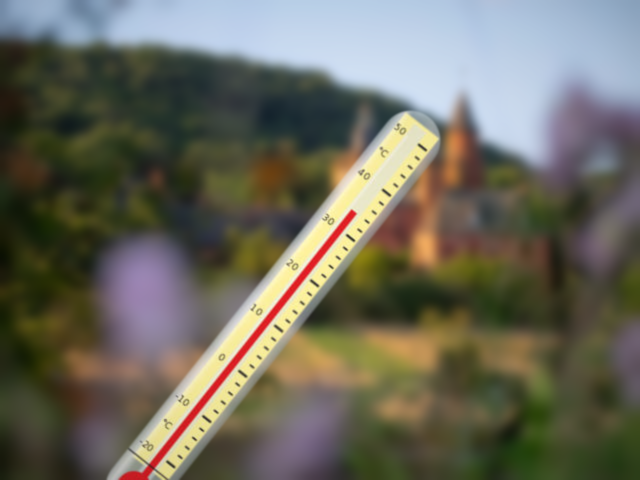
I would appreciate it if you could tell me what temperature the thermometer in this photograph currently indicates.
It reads 34 °C
